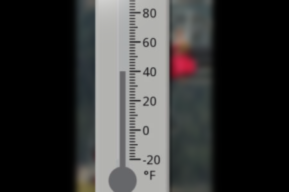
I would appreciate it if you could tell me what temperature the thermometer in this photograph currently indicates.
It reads 40 °F
